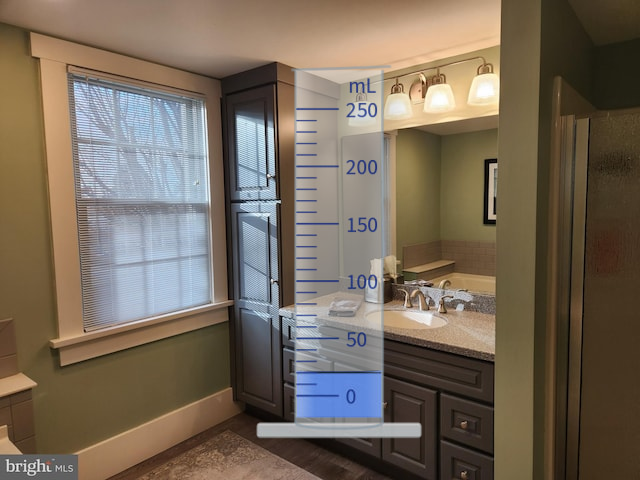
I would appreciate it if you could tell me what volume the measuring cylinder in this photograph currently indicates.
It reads 20 mL
